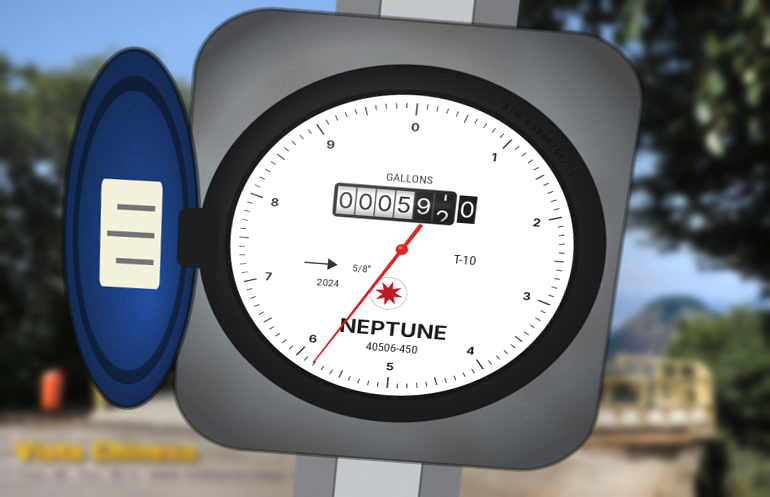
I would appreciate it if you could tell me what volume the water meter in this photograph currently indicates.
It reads 5915.8 gal
